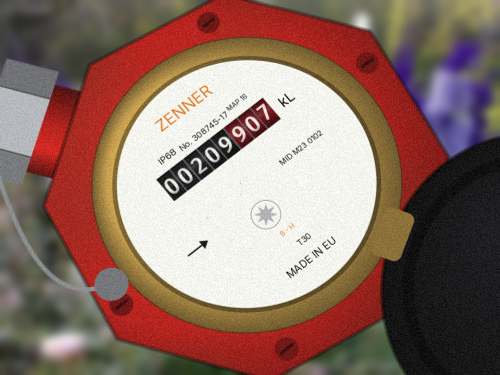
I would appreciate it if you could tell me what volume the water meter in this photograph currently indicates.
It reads 209.907 kL
